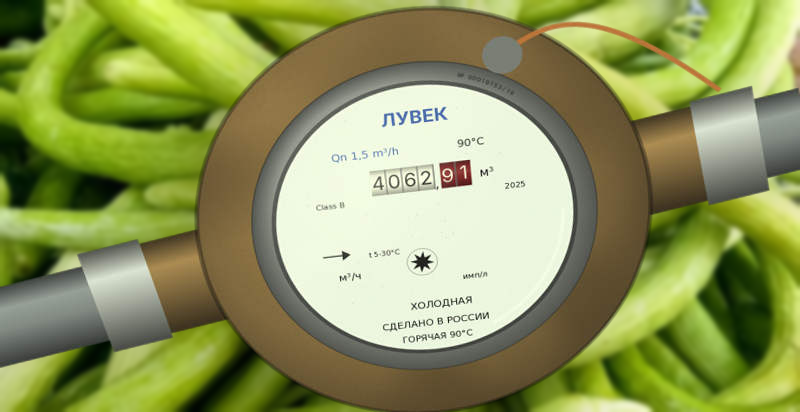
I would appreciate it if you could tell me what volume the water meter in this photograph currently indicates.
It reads 4062.91 m³
